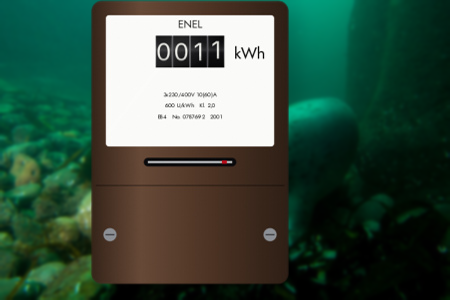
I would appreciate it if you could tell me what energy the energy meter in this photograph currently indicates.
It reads 11 kWh
